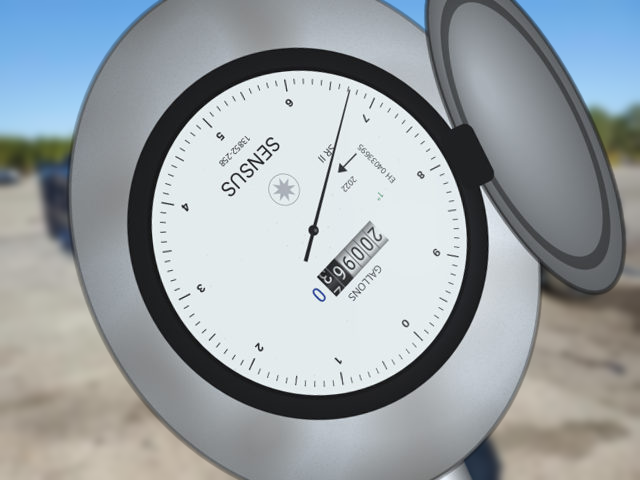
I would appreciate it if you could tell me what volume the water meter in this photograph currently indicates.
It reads 2009626.7 gal
